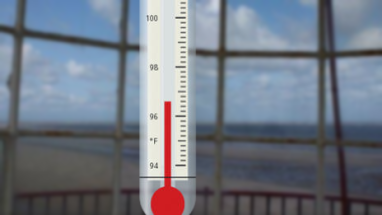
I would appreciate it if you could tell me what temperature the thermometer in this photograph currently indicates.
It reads 96.6 °F
